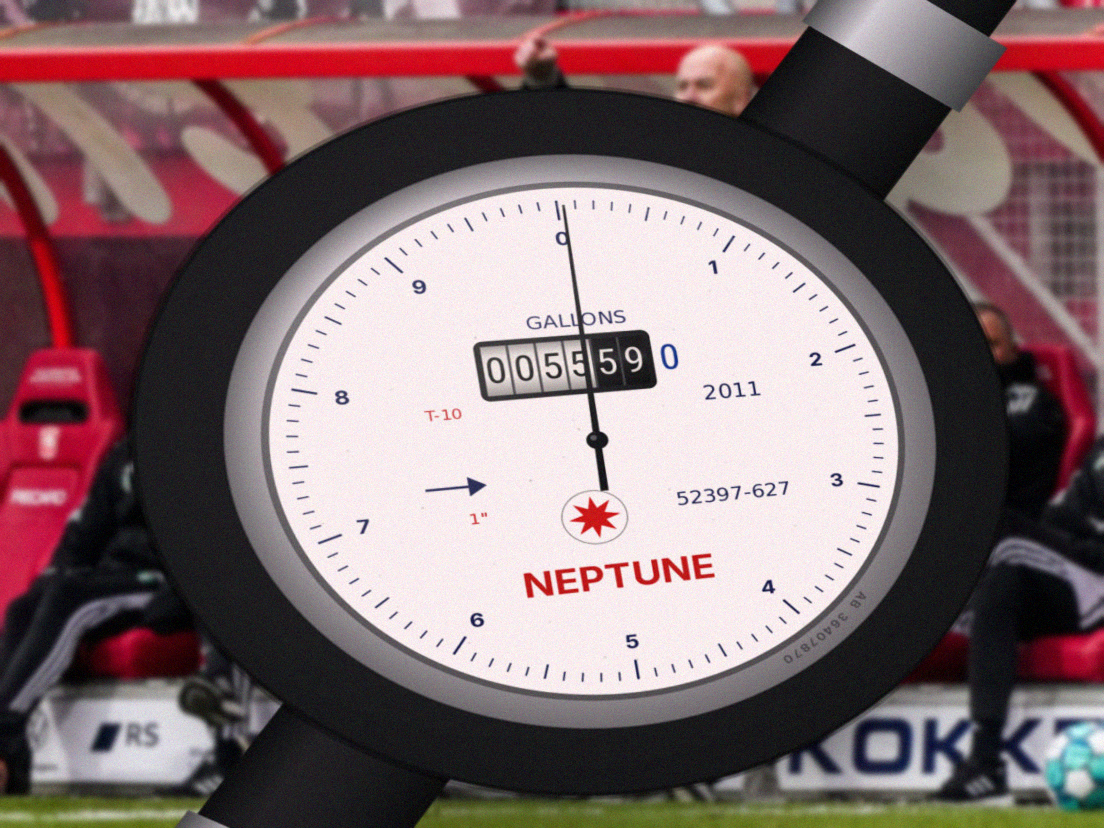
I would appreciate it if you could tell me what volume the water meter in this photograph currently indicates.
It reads 55590.0 gal
